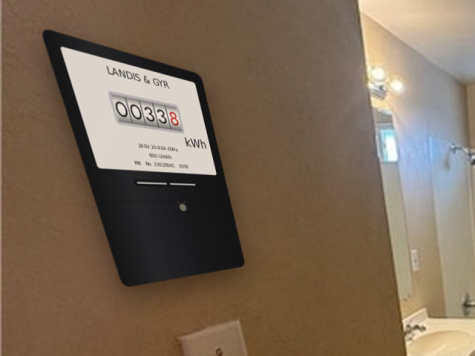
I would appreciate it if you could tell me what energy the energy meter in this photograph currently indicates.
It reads 33.8 kWh
